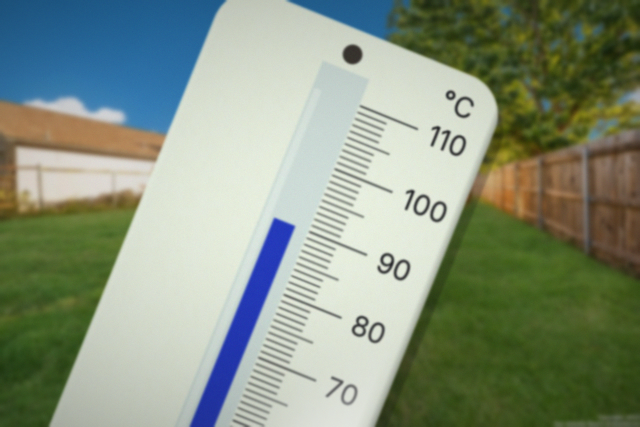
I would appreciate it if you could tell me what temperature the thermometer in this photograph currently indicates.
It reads 90 °C
